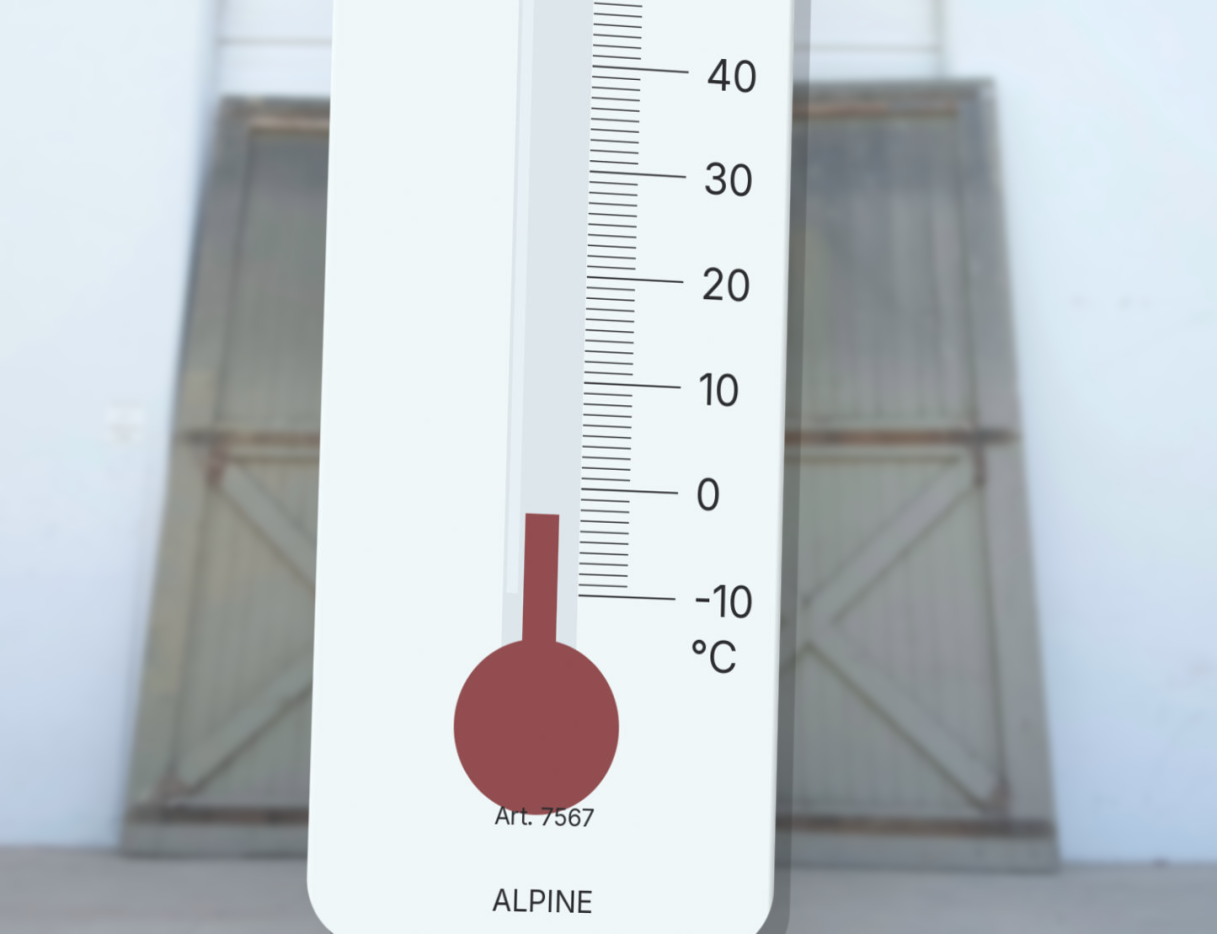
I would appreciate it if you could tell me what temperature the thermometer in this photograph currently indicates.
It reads -2.5 °C
